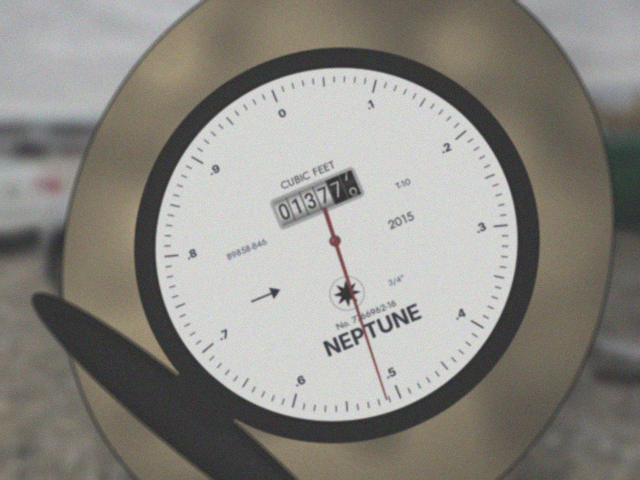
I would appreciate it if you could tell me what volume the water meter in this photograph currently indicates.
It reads 13777.51 ft³
